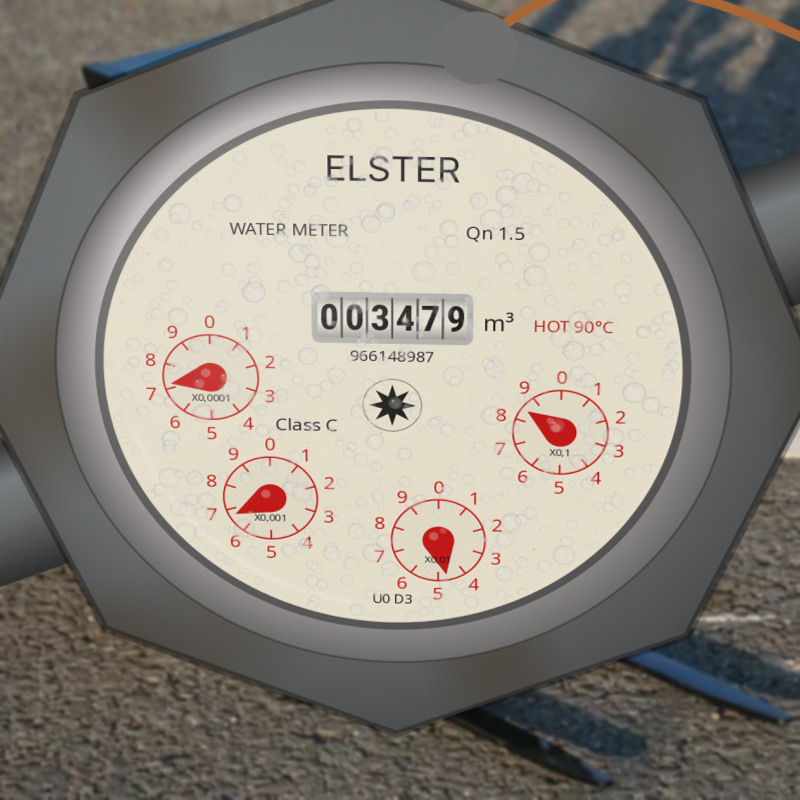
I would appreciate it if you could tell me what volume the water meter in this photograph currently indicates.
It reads 3479.8467 m³
